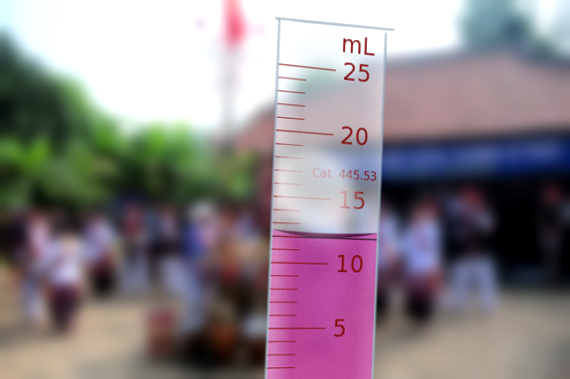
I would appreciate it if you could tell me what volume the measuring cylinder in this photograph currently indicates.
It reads 12 mL
